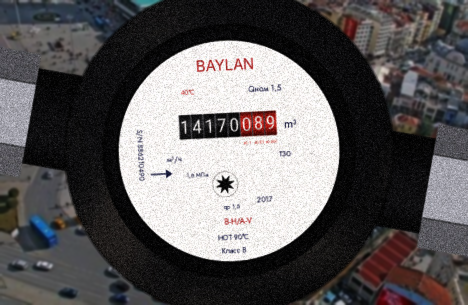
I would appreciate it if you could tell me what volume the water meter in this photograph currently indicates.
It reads 14170.089 m³
